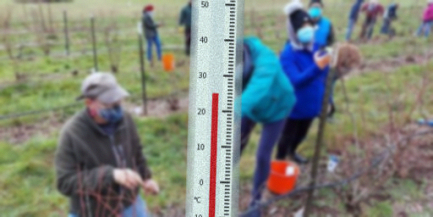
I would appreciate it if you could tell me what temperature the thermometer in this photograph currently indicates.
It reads 25 °C
